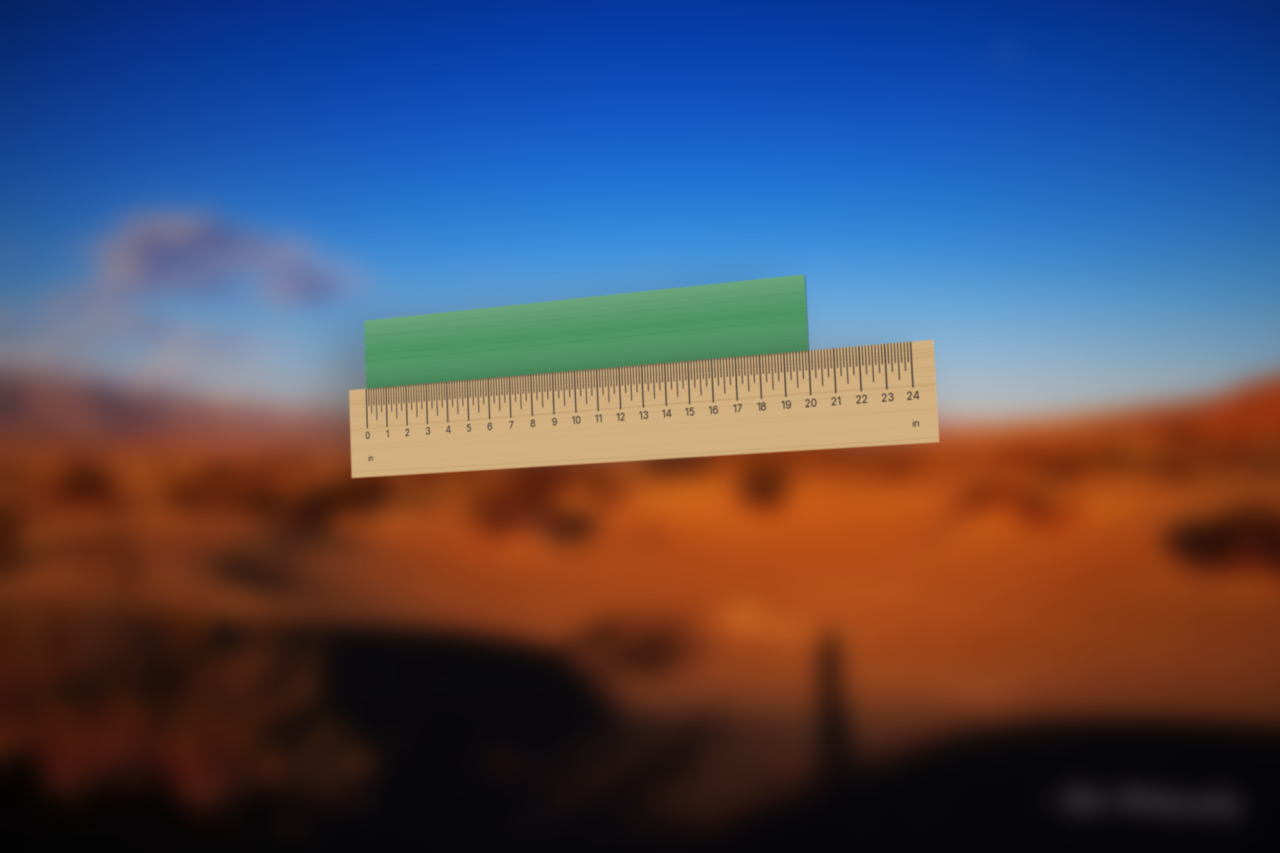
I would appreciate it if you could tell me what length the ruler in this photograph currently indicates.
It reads 20 in
